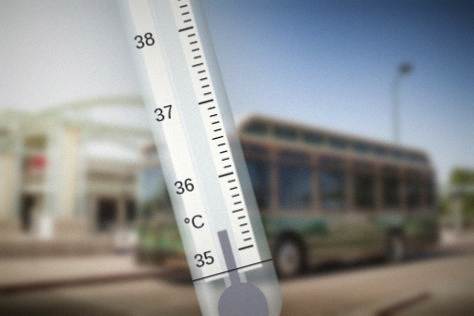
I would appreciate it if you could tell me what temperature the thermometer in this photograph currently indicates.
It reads 35.3 °C
